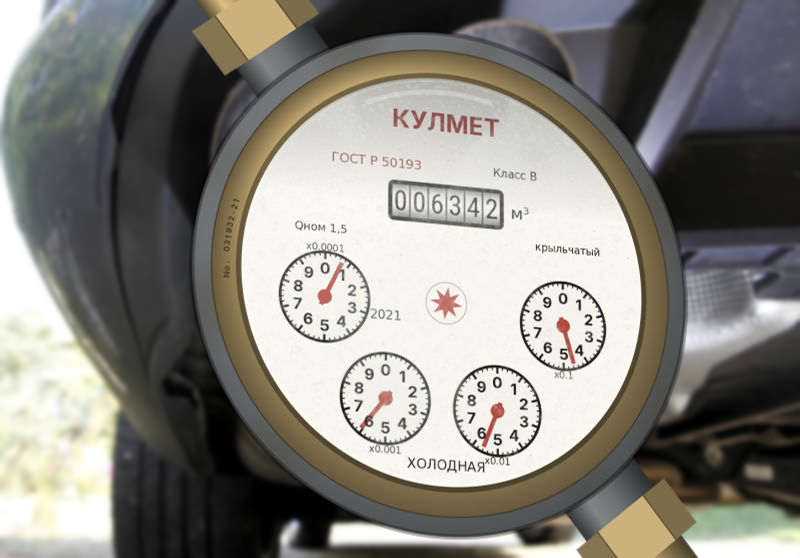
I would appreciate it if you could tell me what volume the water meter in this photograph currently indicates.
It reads 6342.4560 m³
